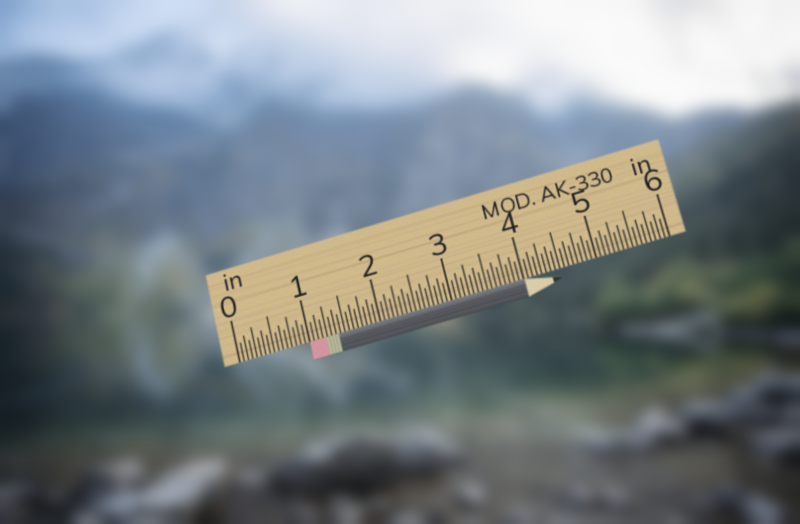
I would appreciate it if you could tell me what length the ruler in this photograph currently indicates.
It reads 3.5 in
